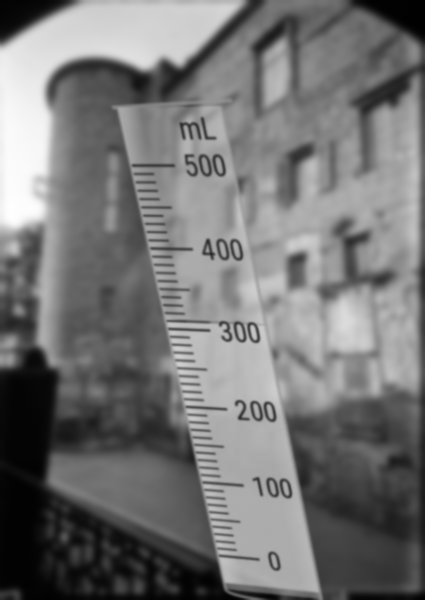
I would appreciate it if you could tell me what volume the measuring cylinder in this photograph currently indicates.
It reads 310 mL
